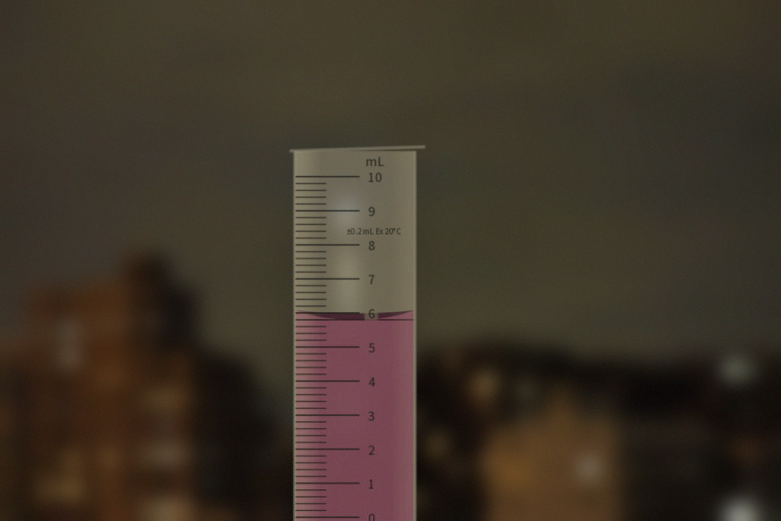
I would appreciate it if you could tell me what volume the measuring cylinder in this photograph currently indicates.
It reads 5.8 mL
